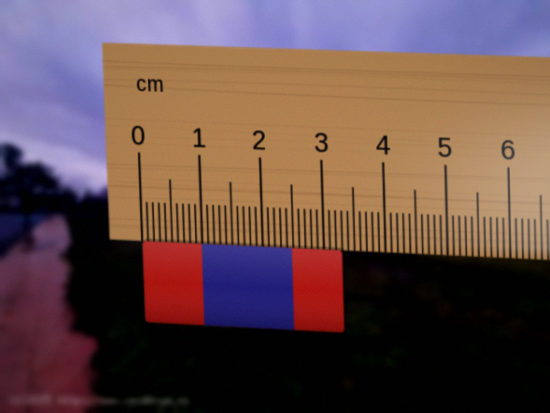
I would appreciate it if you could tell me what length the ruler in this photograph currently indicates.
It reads 3.3 cm
